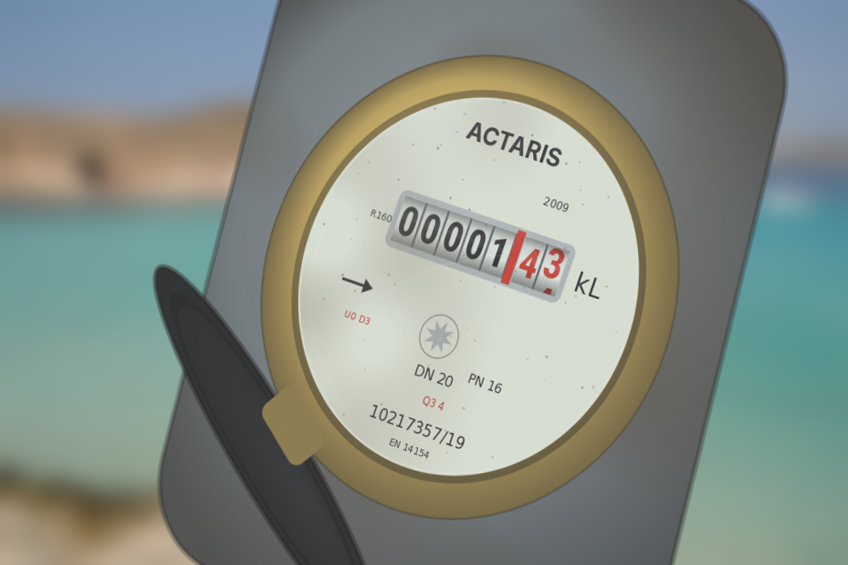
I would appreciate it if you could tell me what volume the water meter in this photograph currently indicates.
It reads 1.43 kL
